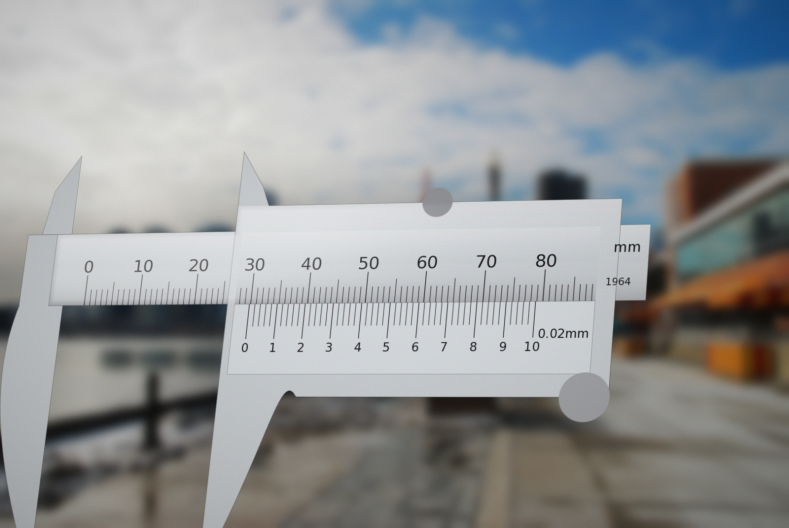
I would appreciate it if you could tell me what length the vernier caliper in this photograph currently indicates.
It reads 29.8 mm
